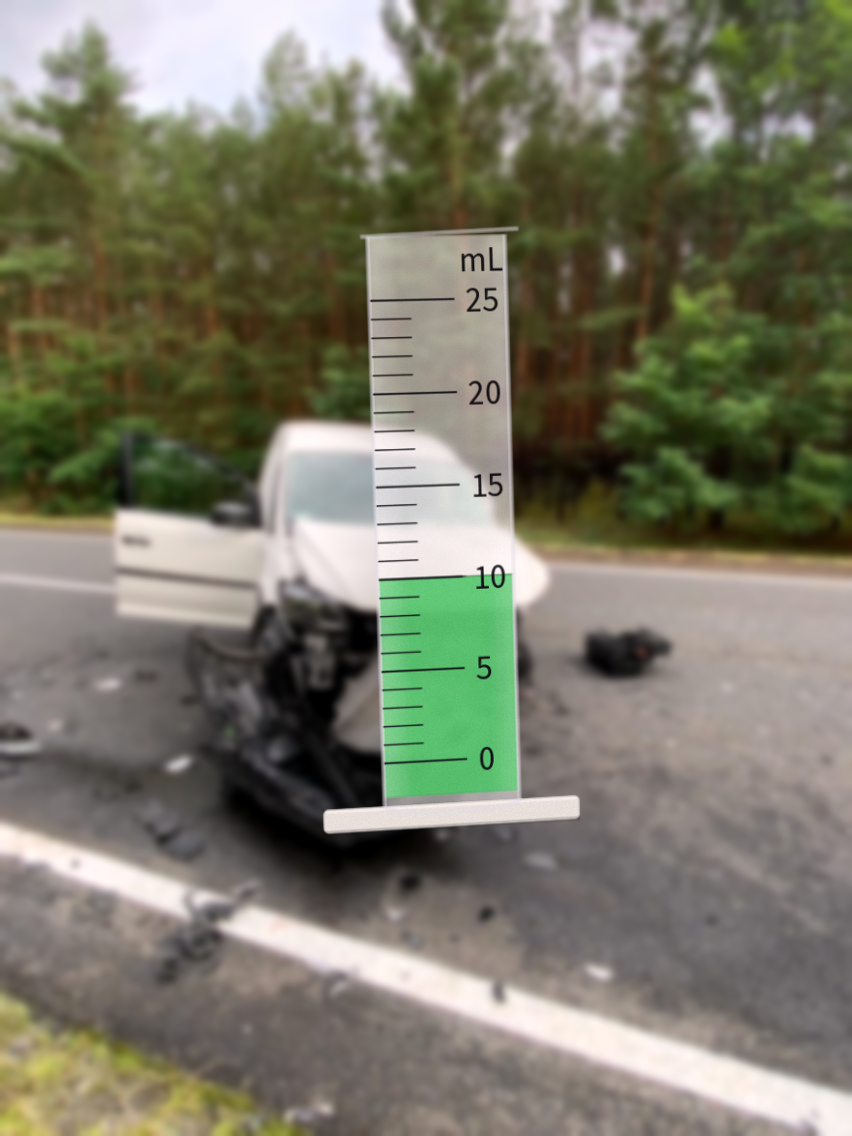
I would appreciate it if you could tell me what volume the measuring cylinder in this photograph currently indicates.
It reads 10 mL
